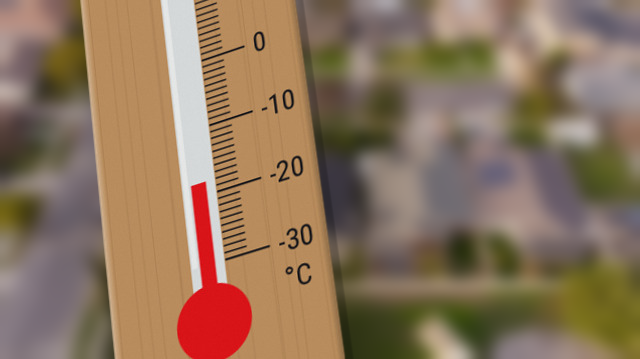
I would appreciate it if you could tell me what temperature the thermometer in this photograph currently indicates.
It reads -18 °C
